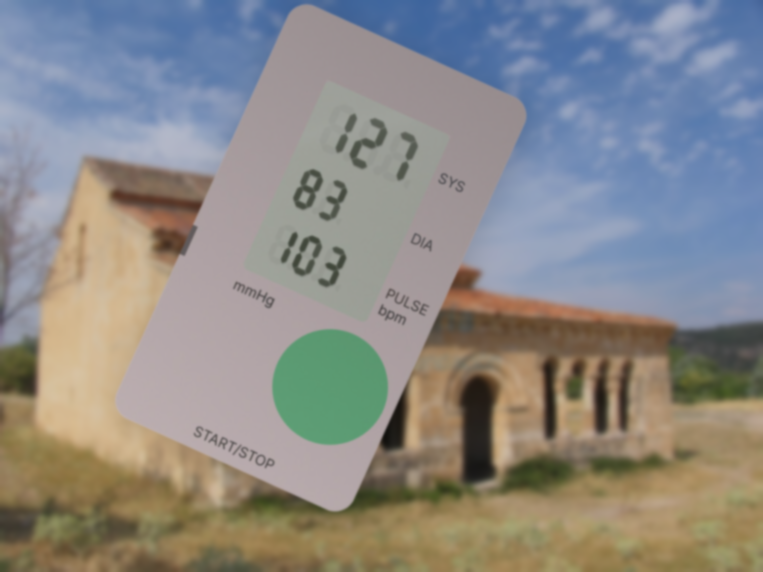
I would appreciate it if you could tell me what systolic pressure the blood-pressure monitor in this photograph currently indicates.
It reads 127 mmHg
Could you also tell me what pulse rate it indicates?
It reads 103 bpm
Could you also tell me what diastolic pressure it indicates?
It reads 83 mmHg
